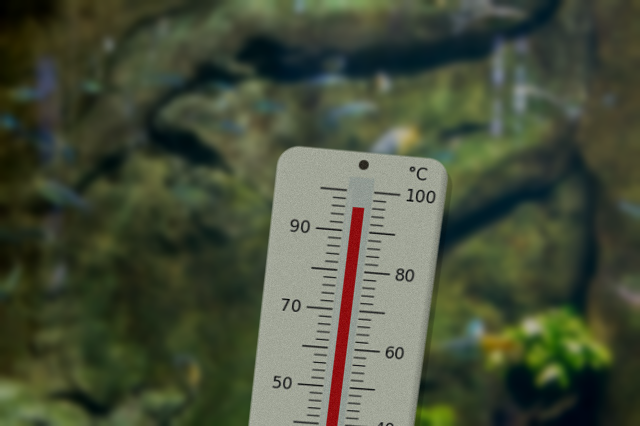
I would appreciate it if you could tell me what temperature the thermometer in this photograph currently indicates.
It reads 96 °C
